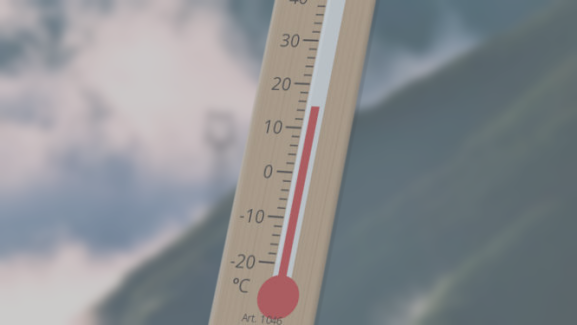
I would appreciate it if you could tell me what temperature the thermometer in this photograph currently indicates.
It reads 15 °C
